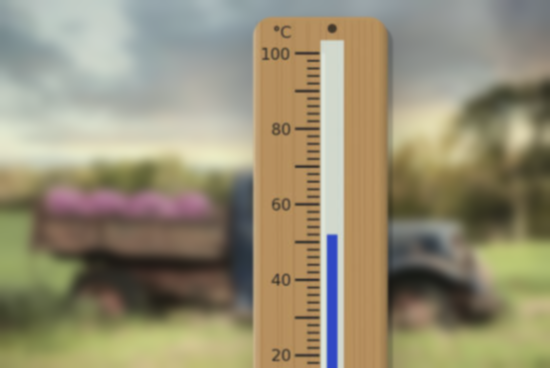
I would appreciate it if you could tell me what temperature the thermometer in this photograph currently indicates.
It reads 52 °C
